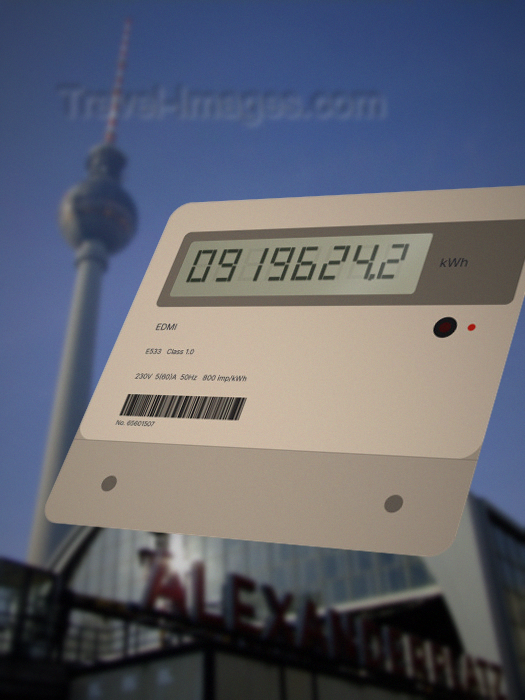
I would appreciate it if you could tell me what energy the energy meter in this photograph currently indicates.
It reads 919624.2 kWh
